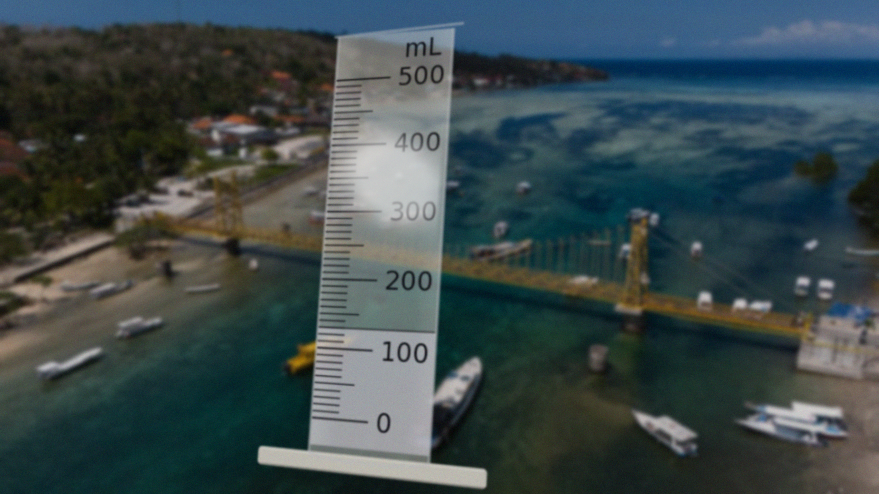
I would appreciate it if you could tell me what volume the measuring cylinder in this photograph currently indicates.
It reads 130 mL
